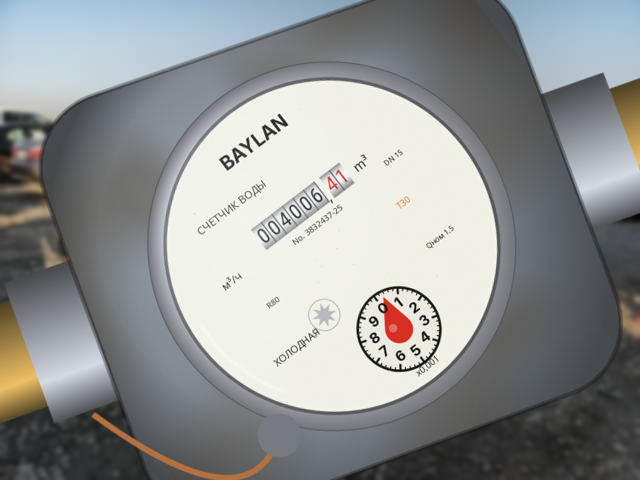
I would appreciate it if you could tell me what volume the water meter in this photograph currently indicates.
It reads 4006.410 m³
